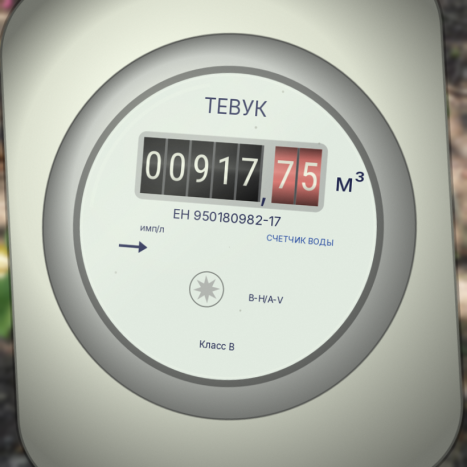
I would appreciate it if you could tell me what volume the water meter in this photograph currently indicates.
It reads 917.75 m³
